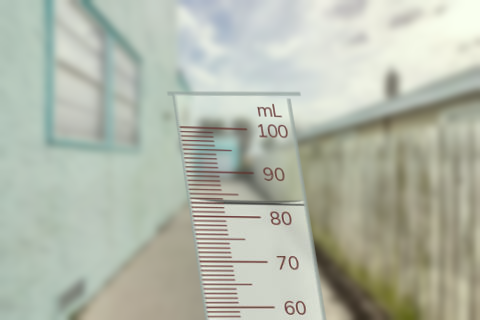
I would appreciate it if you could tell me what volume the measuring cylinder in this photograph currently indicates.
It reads 83 mL
